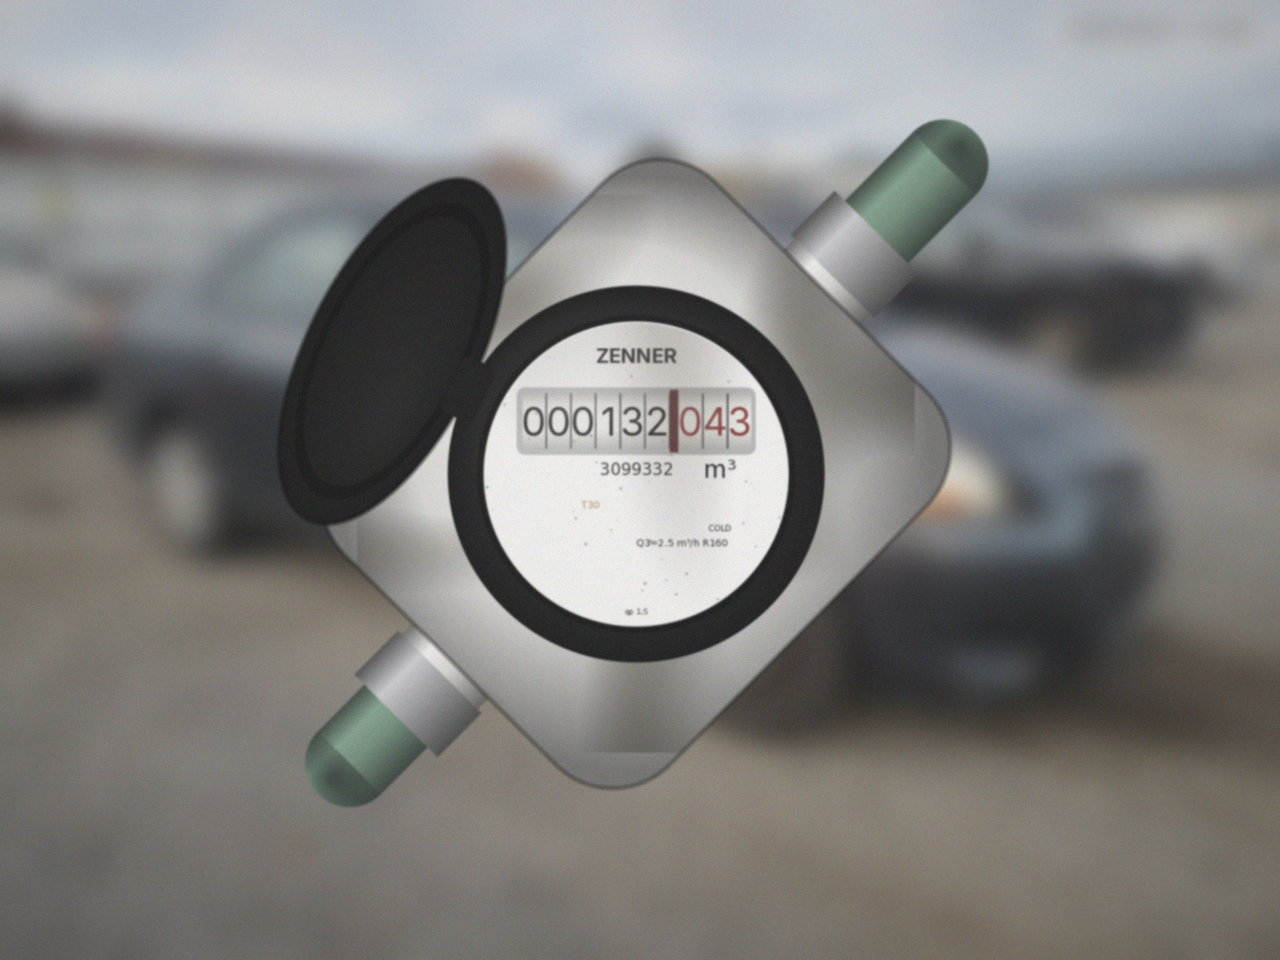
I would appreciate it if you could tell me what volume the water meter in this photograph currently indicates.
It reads 132.043 m³
